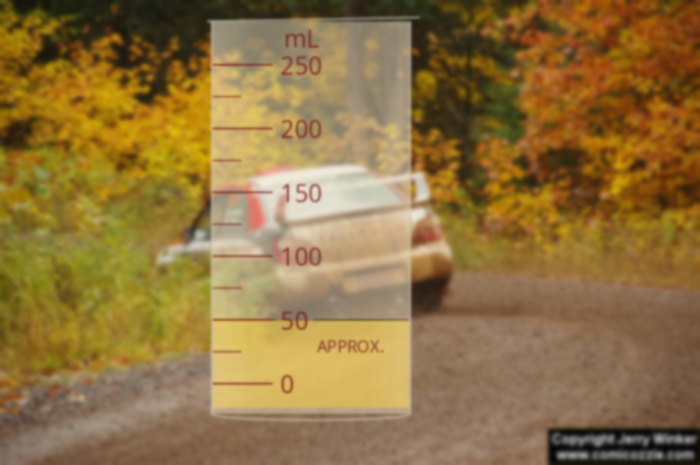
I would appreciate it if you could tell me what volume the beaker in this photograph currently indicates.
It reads 50 mL
